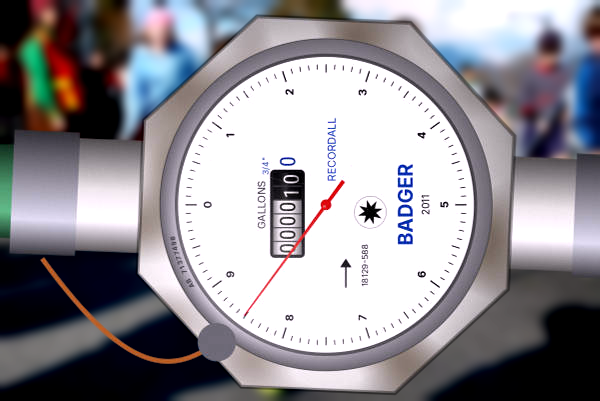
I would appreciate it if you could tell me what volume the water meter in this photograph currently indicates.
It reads 98.5 gal
